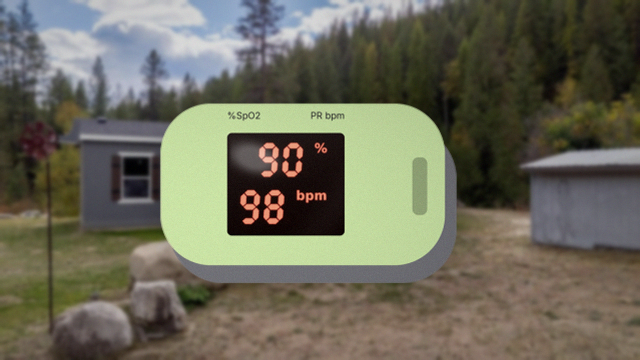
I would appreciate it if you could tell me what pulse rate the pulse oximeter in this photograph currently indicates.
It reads 98 bpm
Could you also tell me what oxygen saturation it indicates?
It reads 90 %
